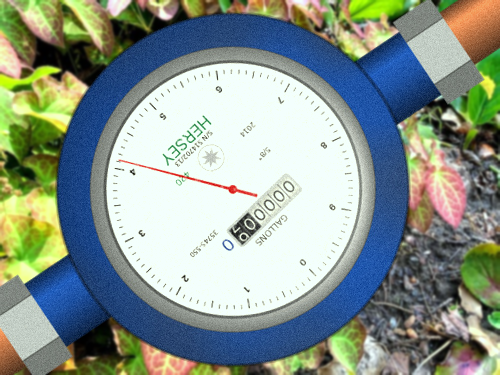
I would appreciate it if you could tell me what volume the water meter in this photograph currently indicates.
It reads 64.1 gal
